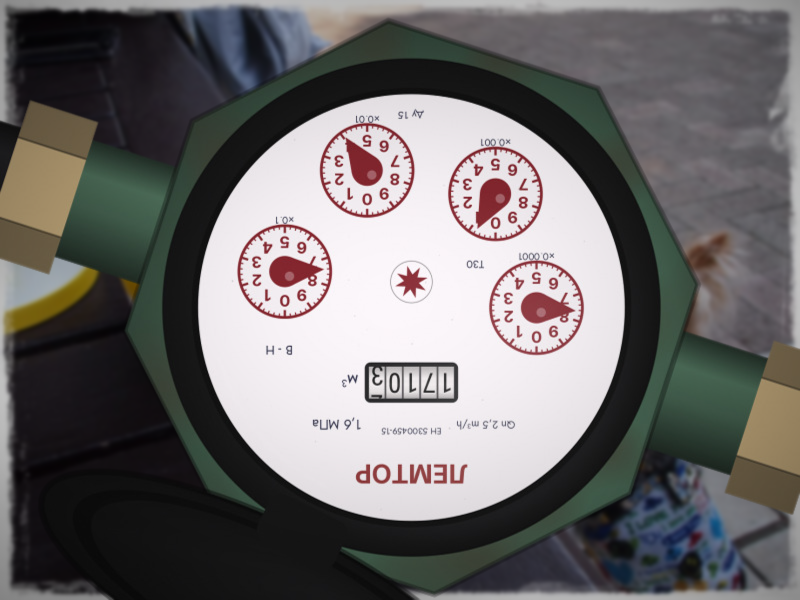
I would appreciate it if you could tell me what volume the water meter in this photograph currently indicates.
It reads 17102.7407 m³
